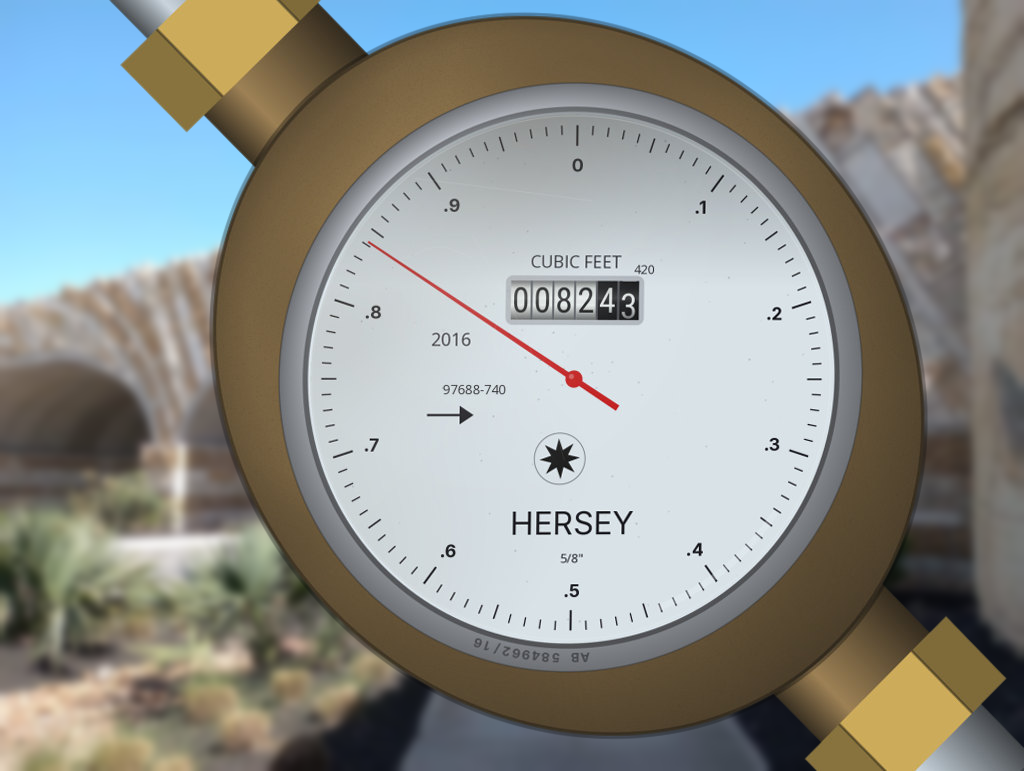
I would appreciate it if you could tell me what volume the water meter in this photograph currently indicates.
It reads 8242.84 ft³
